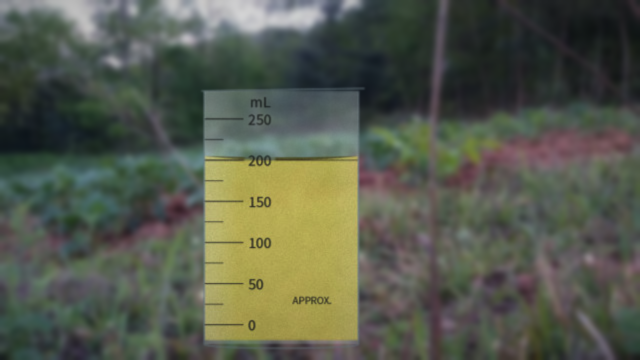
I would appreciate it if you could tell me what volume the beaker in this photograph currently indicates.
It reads 200 mL
